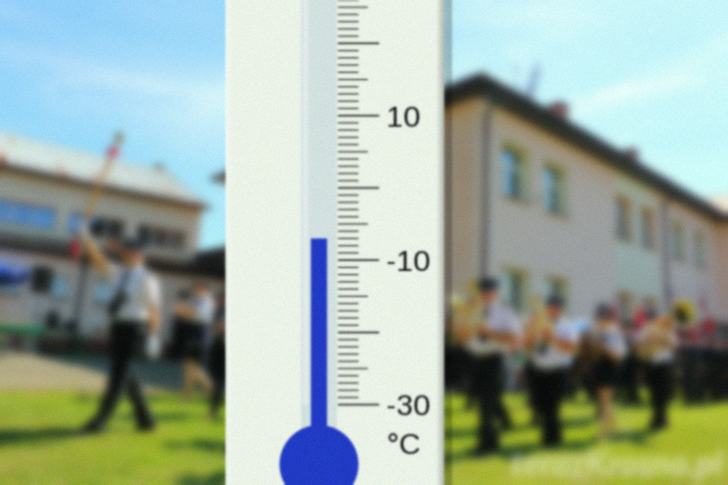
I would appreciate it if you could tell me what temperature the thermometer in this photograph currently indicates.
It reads -7 °C
